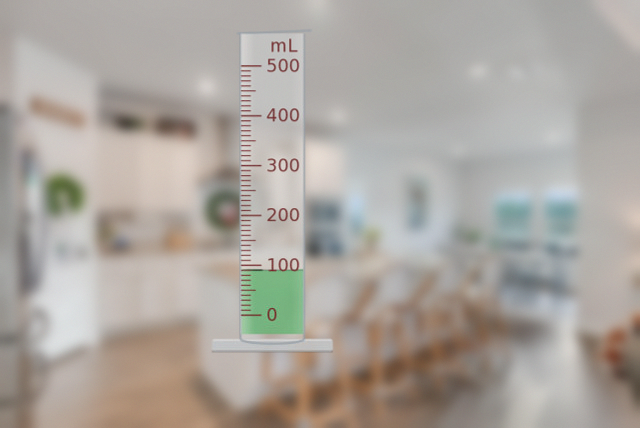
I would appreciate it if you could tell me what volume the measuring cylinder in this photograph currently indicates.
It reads 90 mL
